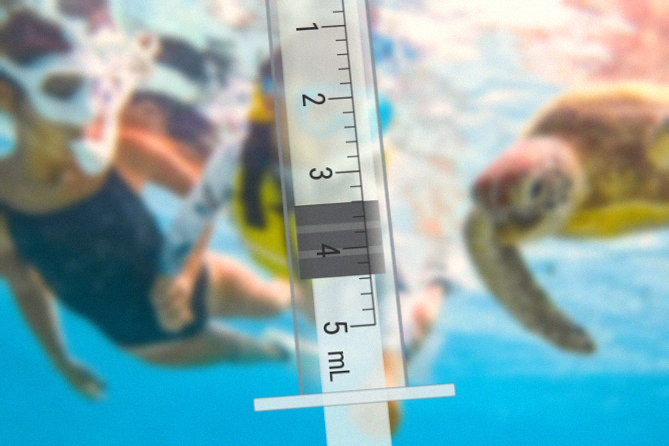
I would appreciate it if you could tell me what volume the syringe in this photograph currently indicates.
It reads 3.4 mL
